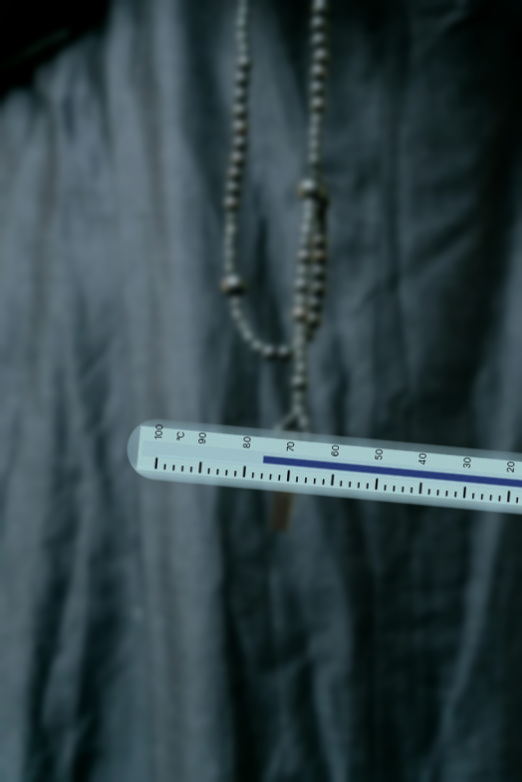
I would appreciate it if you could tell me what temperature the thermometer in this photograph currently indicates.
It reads 76 °C
